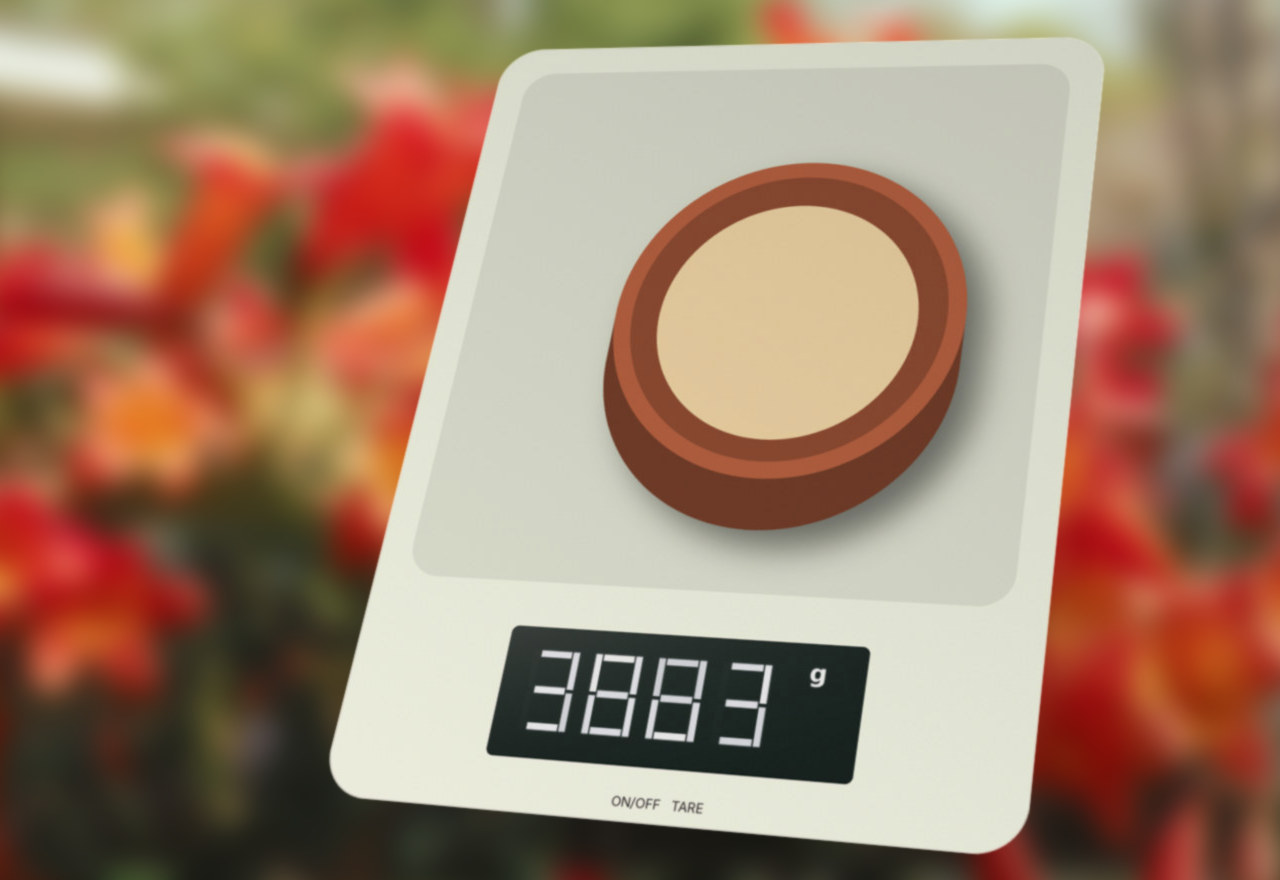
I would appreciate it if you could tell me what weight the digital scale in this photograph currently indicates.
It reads 3883 g
